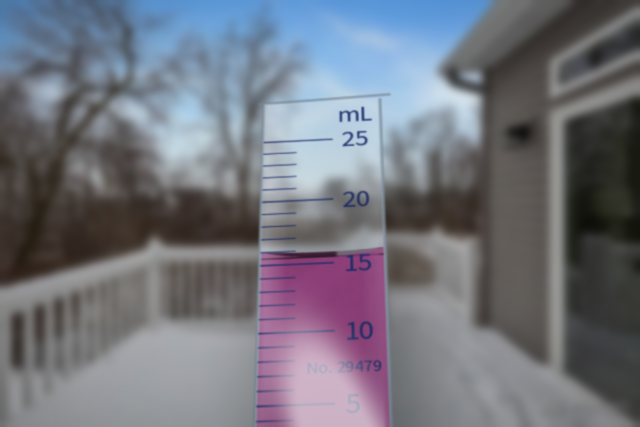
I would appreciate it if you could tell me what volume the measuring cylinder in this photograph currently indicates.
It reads 15.5 mL
